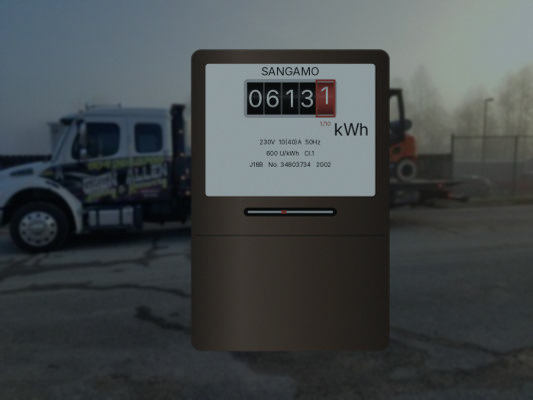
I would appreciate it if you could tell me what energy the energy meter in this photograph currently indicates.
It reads 613.1 kWh
